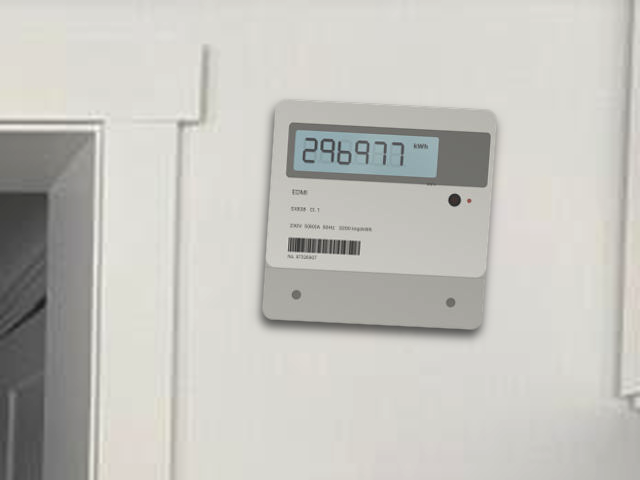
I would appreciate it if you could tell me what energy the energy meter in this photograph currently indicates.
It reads 296977 kWh
